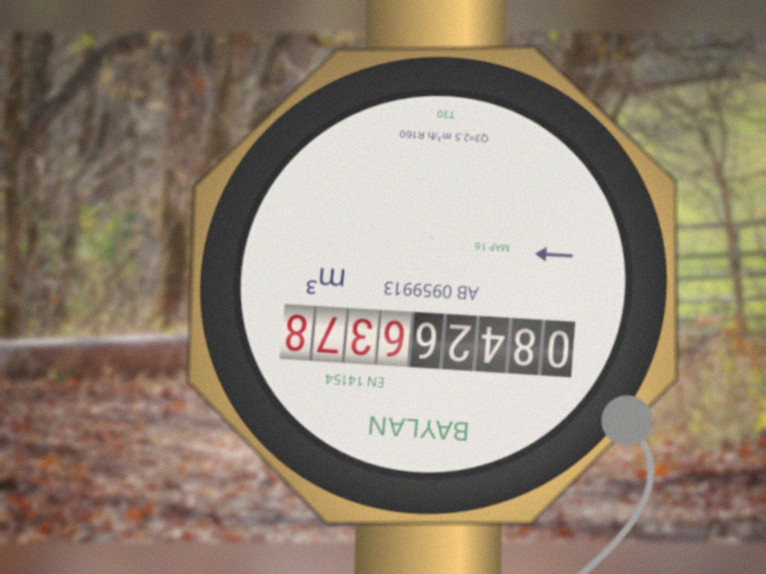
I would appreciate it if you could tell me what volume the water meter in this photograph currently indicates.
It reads 8426.6378 m³
